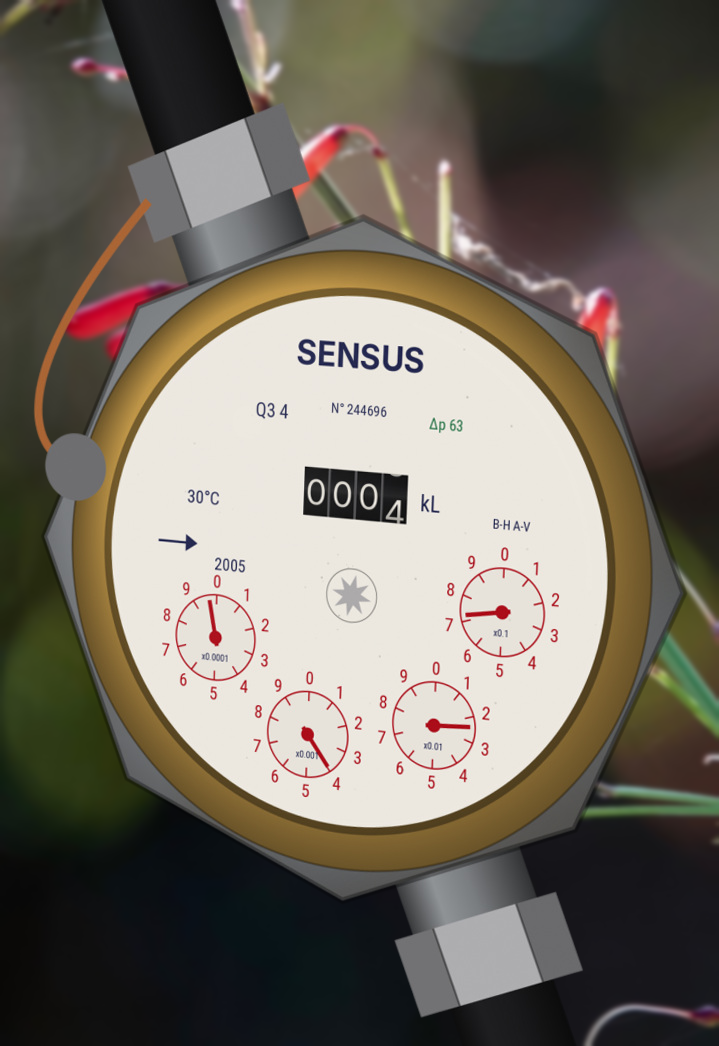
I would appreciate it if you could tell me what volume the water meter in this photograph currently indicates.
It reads 3.7239 kL
